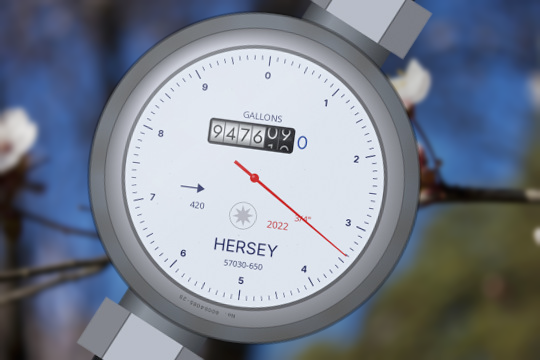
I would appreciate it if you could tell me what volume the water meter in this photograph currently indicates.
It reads 9476093.4 gal
